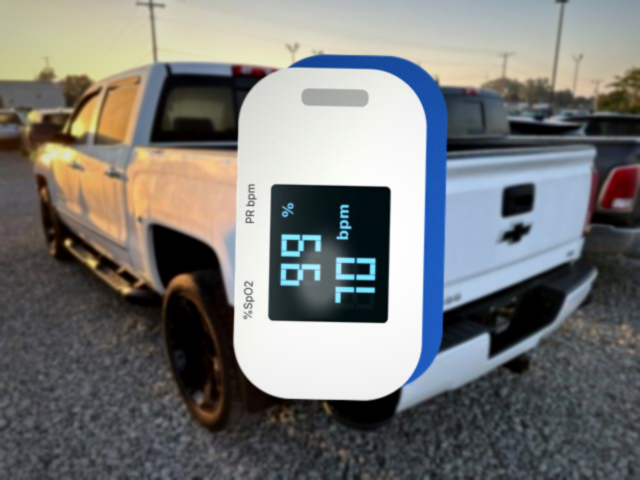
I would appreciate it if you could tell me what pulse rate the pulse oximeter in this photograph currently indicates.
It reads 70 bpm
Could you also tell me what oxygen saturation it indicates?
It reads 99 %
